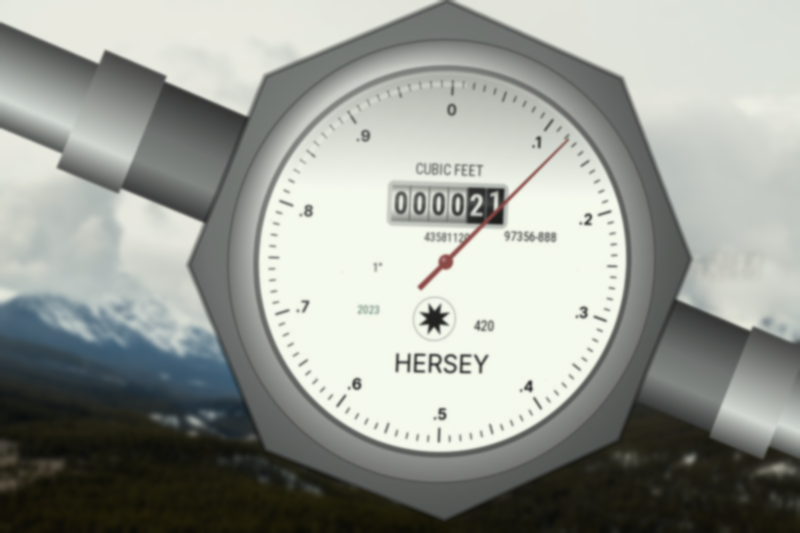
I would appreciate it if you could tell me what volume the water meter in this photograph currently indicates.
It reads 21.12 ft³
